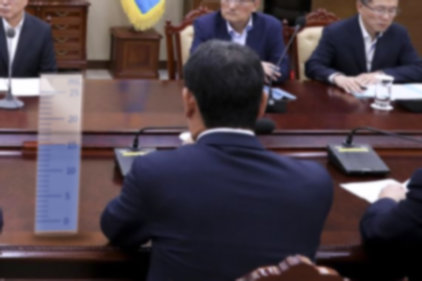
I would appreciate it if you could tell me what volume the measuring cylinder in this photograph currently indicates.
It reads 15 mL
